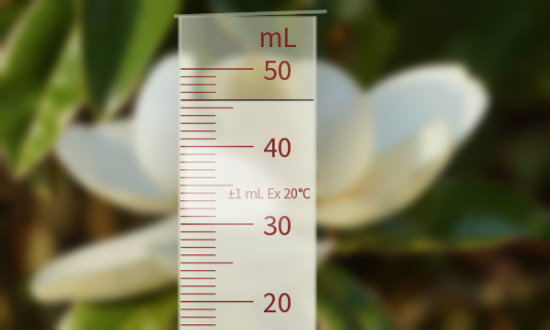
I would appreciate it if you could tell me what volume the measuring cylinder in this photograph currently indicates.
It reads 46 mL
